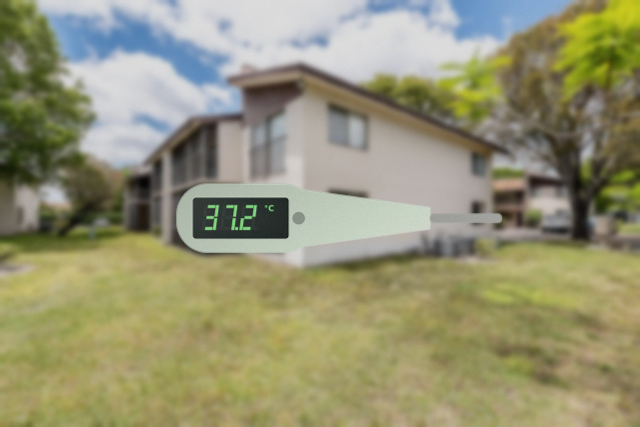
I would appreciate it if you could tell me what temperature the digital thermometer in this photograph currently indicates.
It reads 37.2 °C
